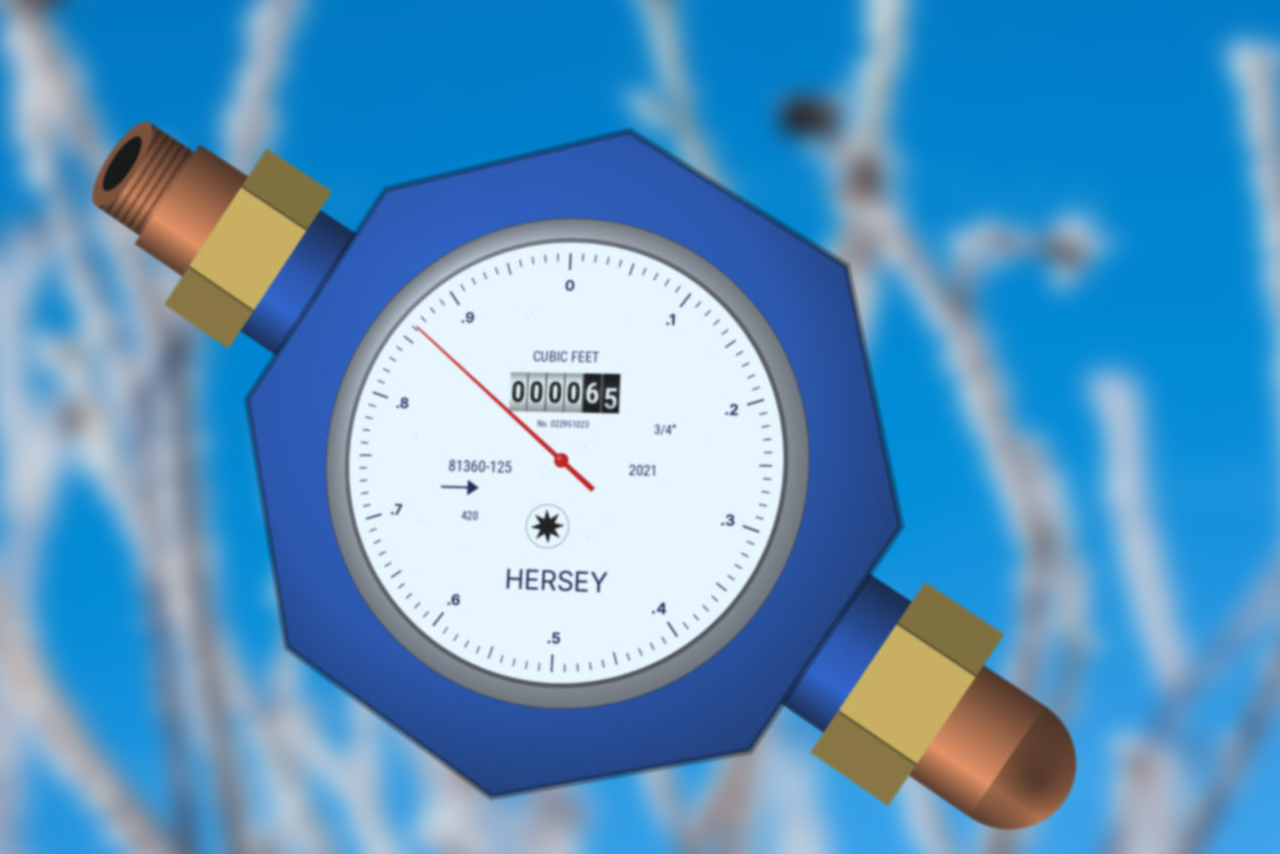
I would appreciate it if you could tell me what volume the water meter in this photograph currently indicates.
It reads 64.86 ft³
